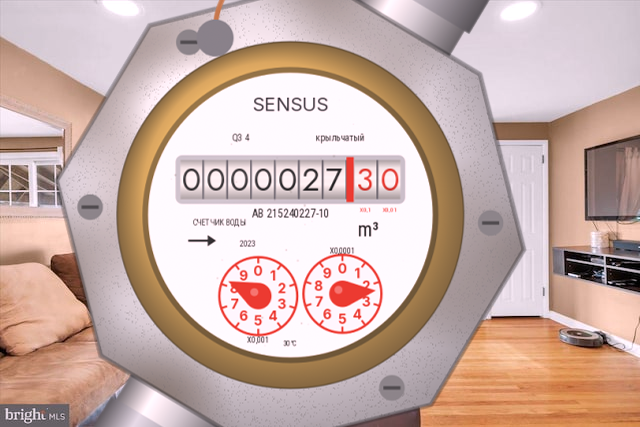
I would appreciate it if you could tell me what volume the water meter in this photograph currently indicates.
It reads 27.3082 m³
